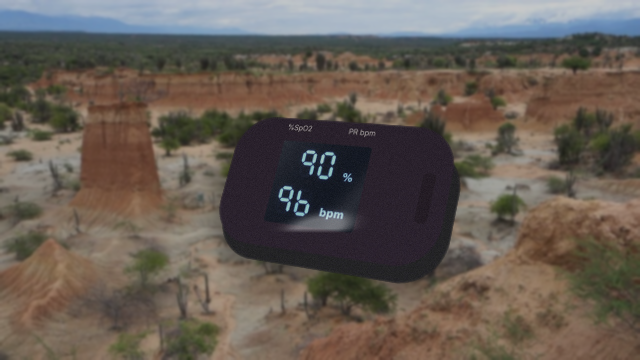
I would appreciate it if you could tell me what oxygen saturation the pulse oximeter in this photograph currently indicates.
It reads 90 %
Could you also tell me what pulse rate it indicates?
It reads 96 bpm
